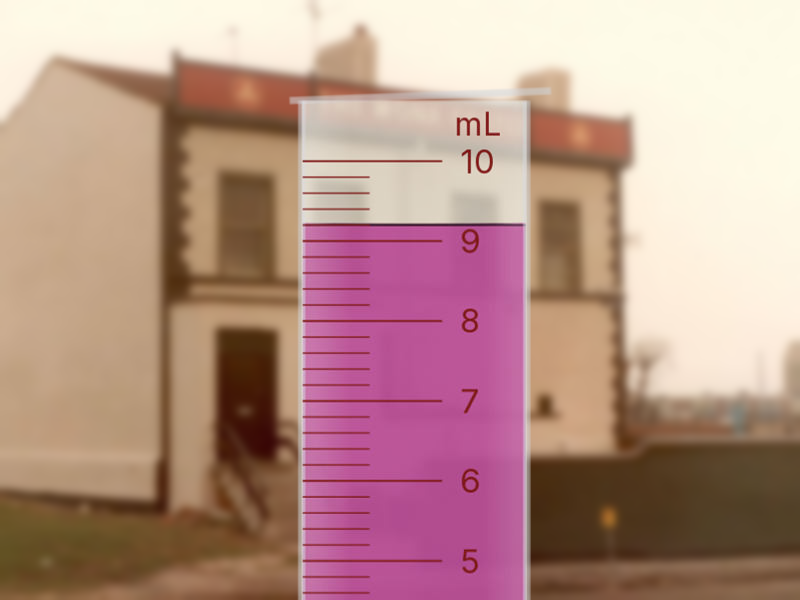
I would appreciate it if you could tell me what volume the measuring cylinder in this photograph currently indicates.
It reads 9.2 mL
